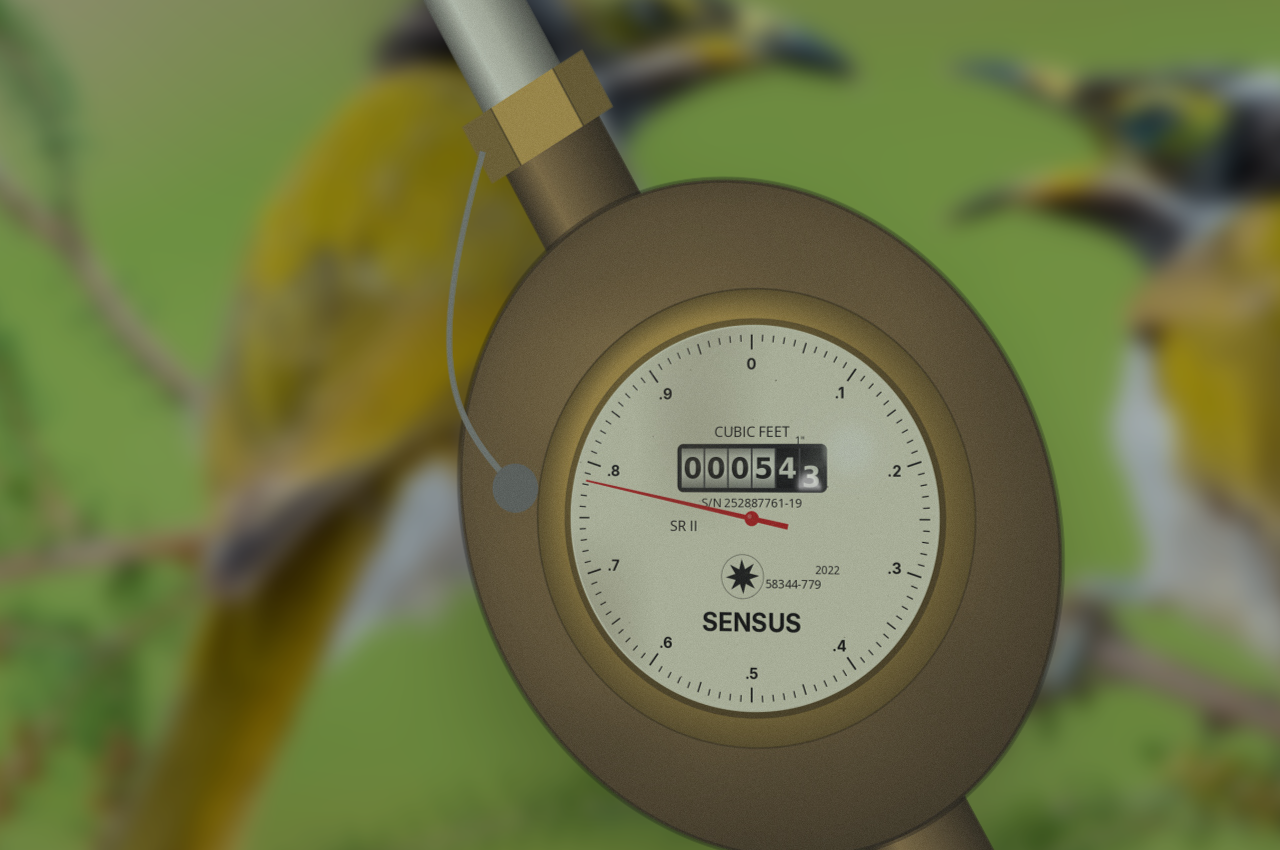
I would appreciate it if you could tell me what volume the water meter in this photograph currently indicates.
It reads 542.78 ft³
